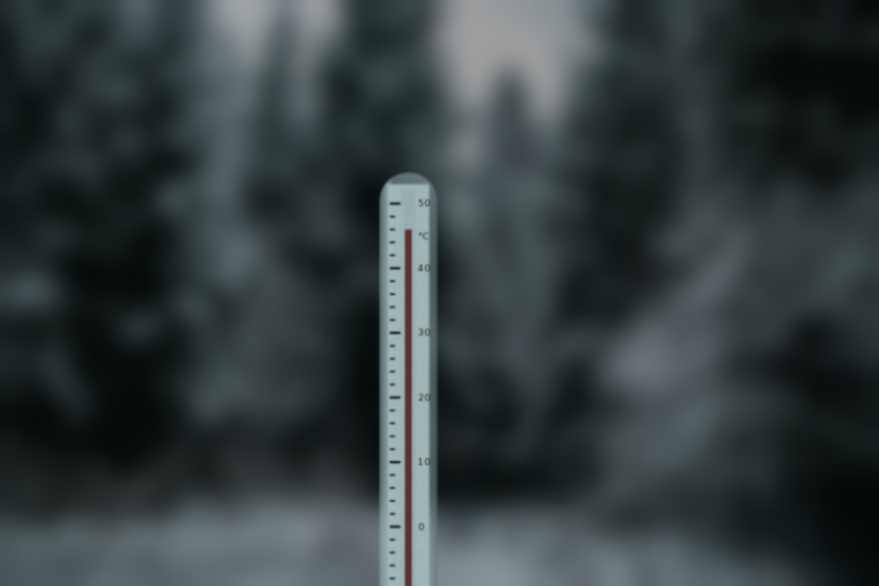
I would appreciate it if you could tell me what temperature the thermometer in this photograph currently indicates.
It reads 46 °C
